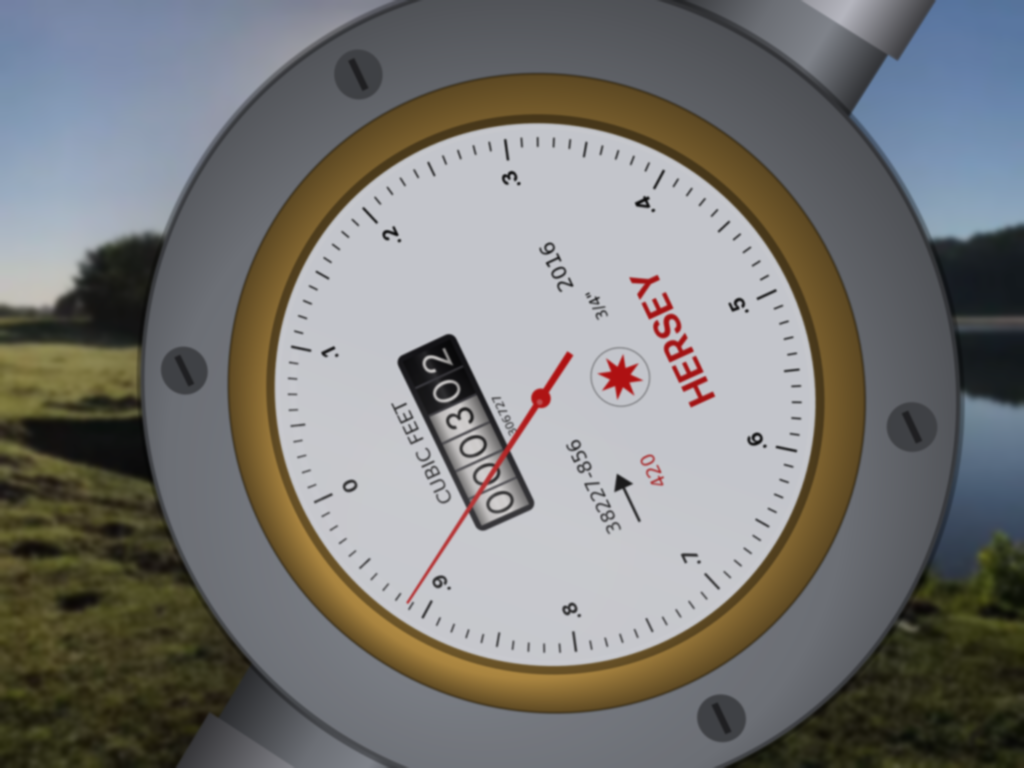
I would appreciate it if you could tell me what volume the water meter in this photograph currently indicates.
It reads 301.91 ft³
